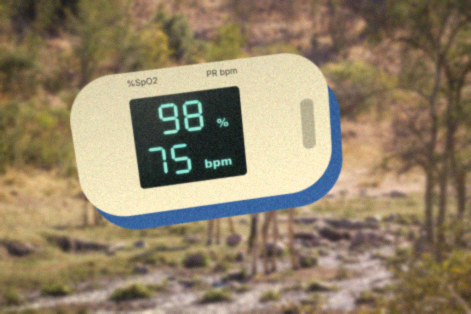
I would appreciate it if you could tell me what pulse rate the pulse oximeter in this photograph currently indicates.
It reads 75 bpm
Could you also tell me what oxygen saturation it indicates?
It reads 98 %
